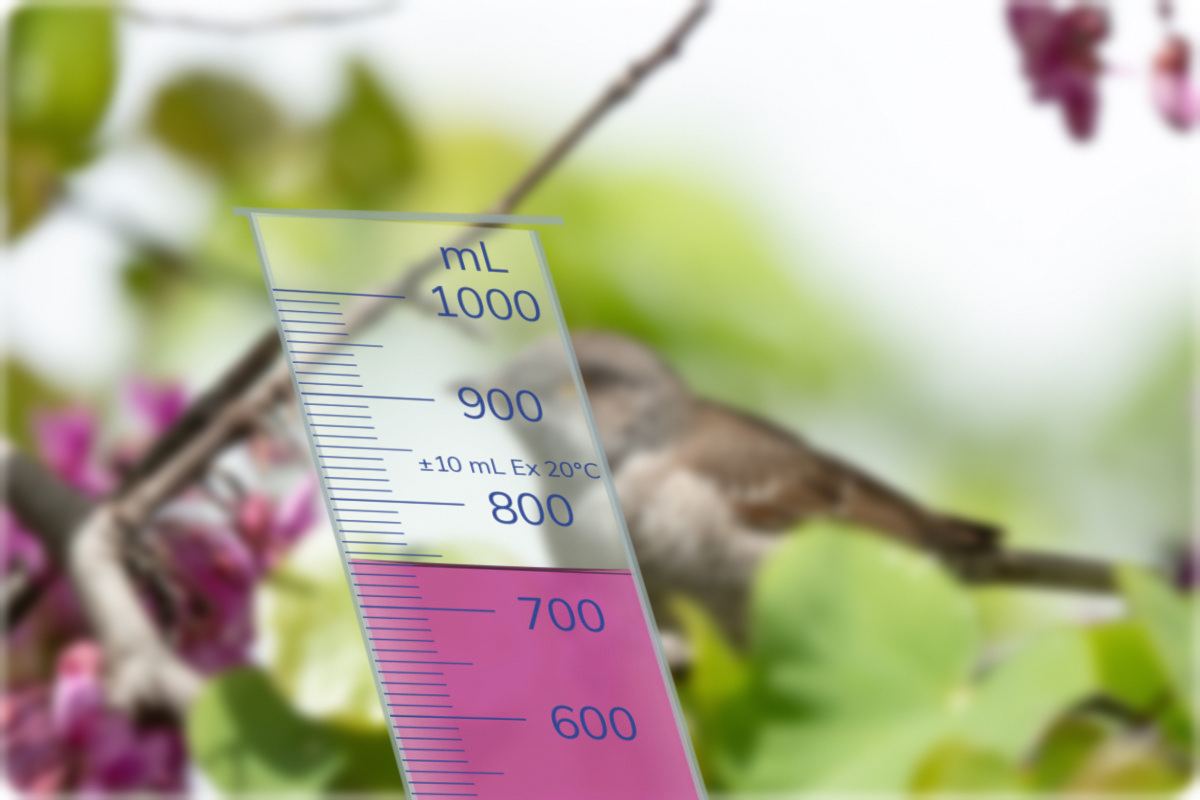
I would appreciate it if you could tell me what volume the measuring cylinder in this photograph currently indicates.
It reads 740 mL
